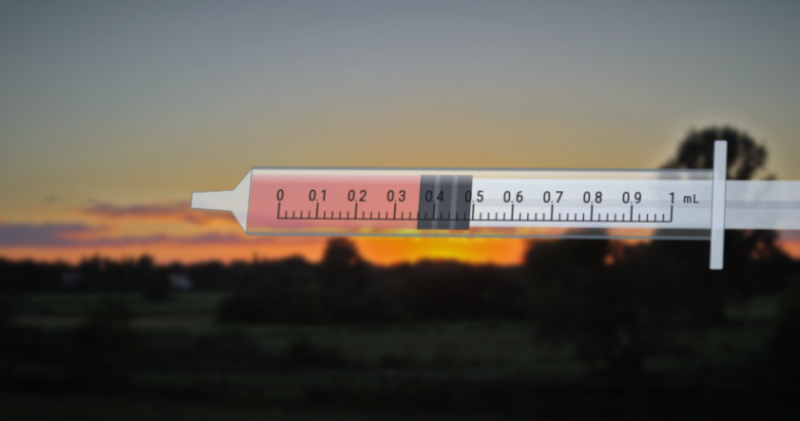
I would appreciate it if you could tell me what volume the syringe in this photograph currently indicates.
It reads 0.36 mL
